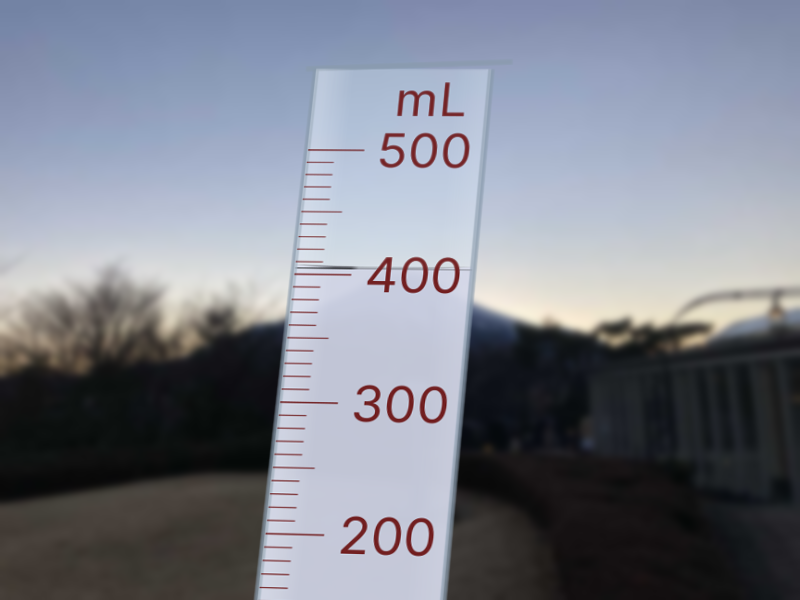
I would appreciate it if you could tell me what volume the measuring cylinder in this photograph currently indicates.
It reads 405 mL
